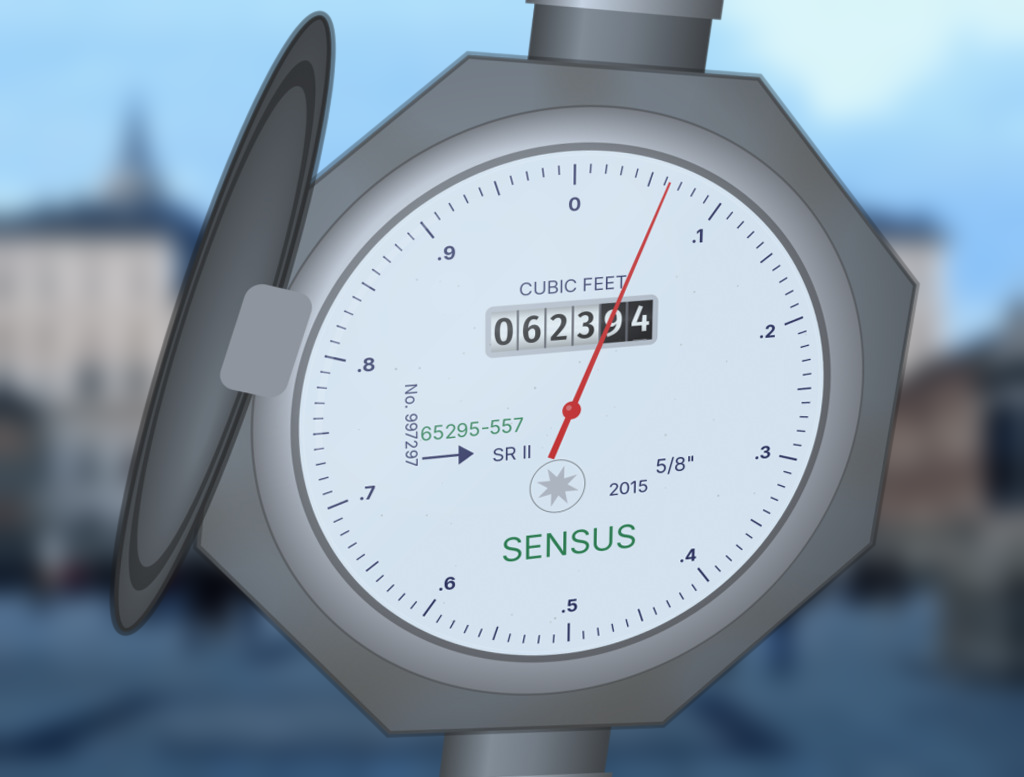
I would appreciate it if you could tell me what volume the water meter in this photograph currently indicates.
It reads 62394.06 ft³
